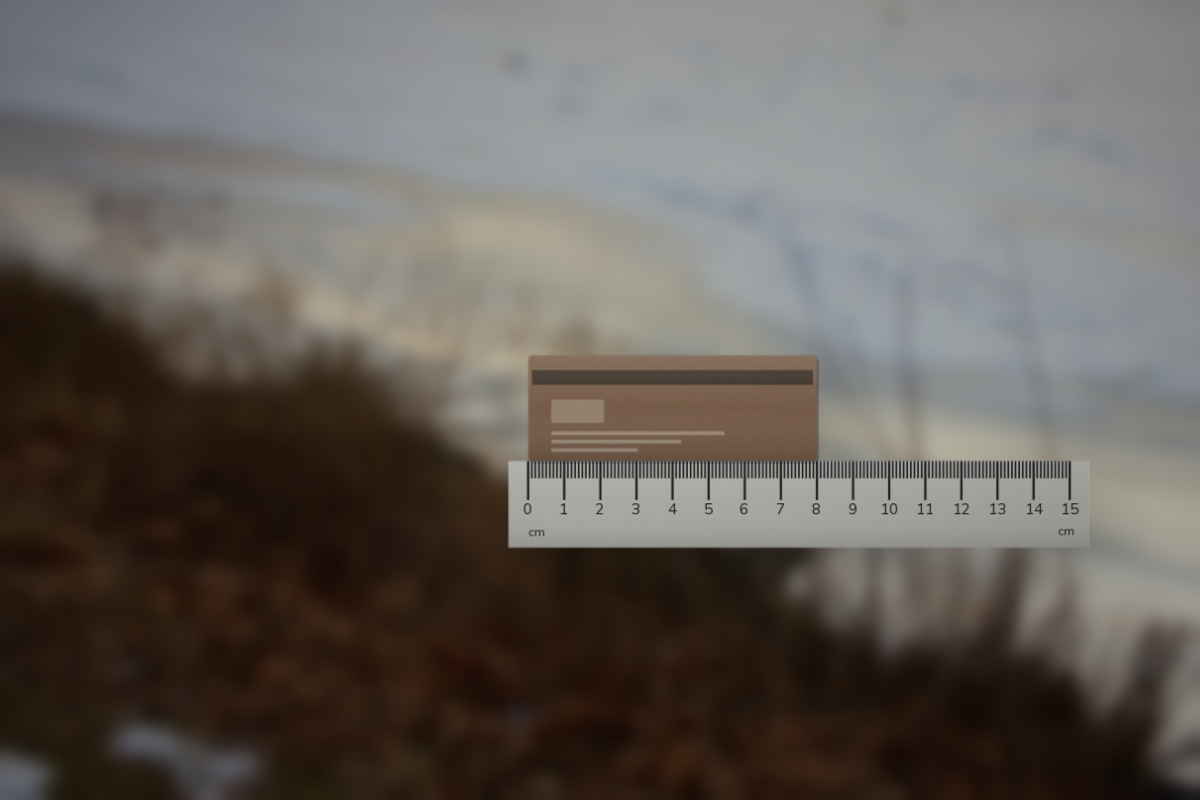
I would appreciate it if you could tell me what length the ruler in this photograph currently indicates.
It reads 8 cm
